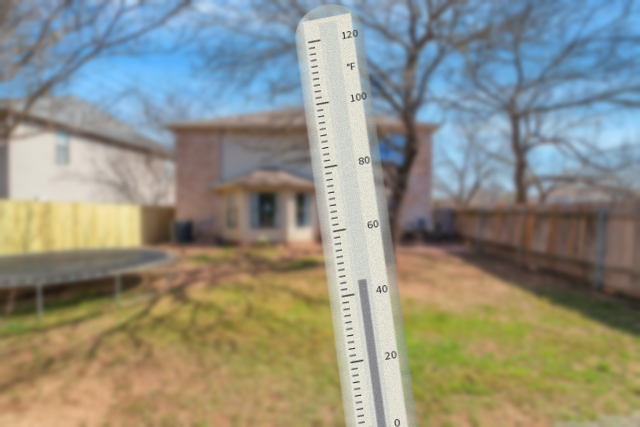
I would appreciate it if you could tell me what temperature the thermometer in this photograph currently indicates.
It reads 44 °F
